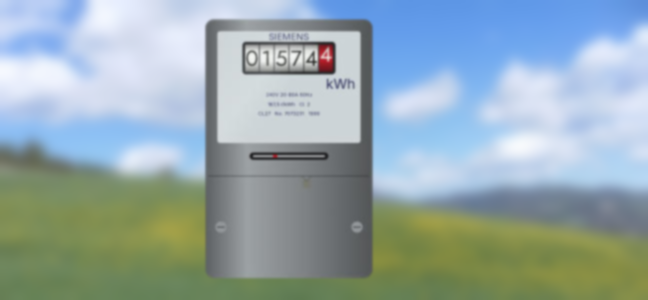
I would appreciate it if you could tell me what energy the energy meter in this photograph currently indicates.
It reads 1574.4 kWh
